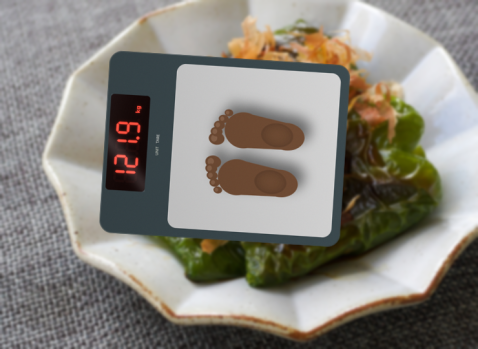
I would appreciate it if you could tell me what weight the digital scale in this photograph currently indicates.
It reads 121.9 kg
